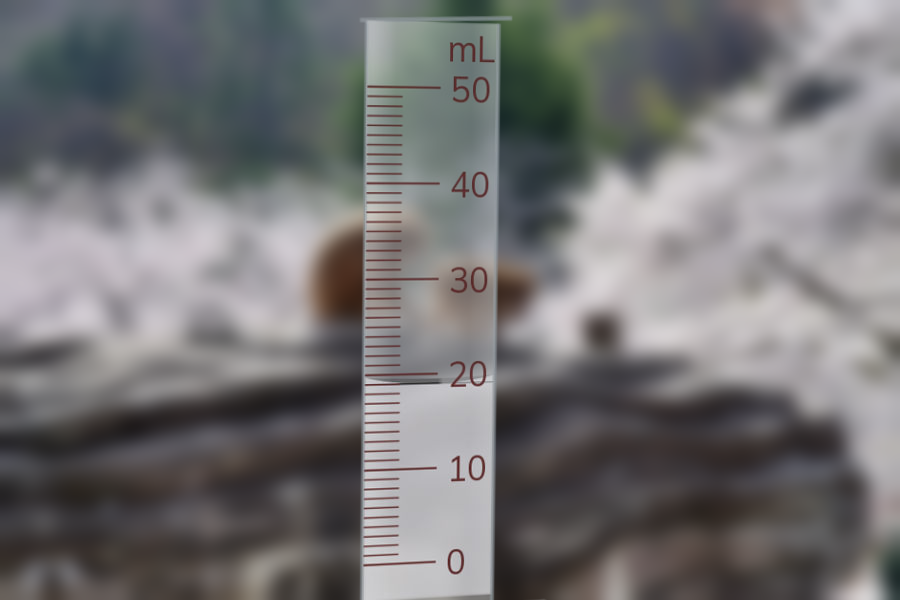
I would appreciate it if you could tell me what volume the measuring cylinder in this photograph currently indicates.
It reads 19 mL
